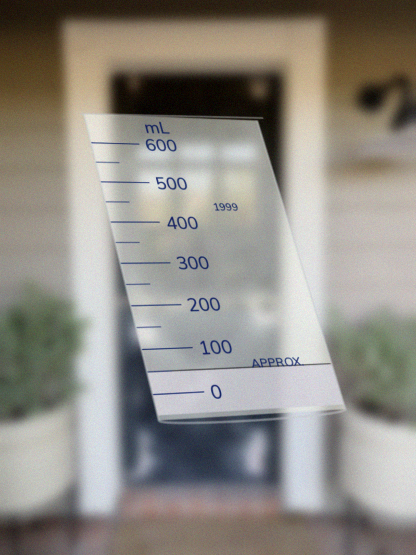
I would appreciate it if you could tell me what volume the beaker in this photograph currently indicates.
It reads 50 mL
